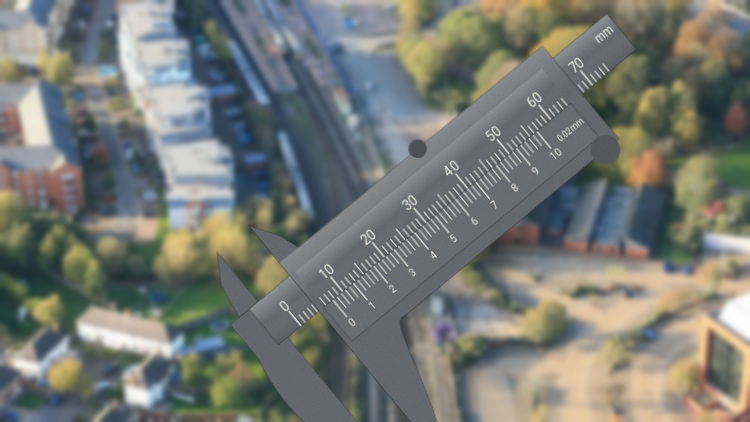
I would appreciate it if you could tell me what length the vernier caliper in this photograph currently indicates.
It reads 7.6 mm
